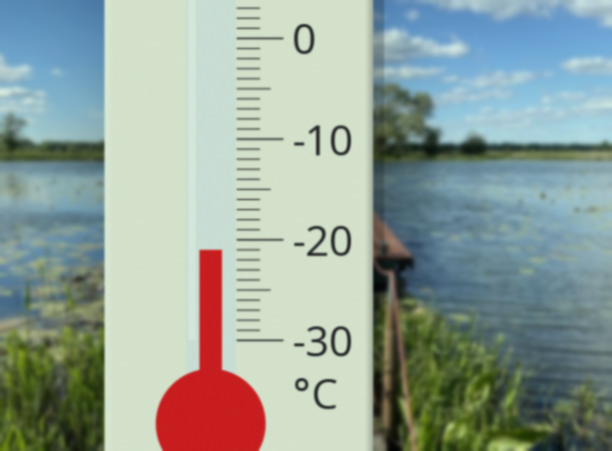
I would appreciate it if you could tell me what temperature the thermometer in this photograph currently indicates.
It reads -21 °C
